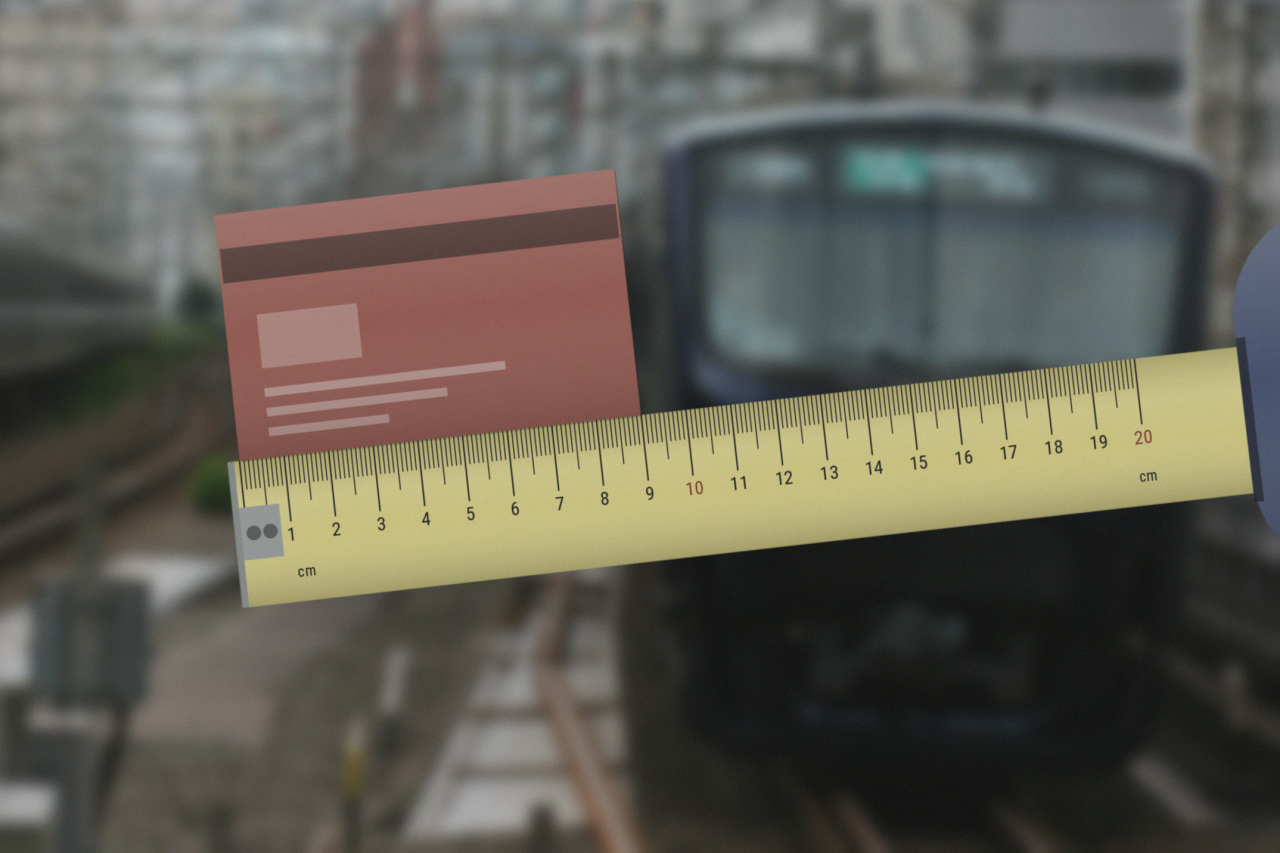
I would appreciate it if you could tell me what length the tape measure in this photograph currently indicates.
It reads 9 cm
